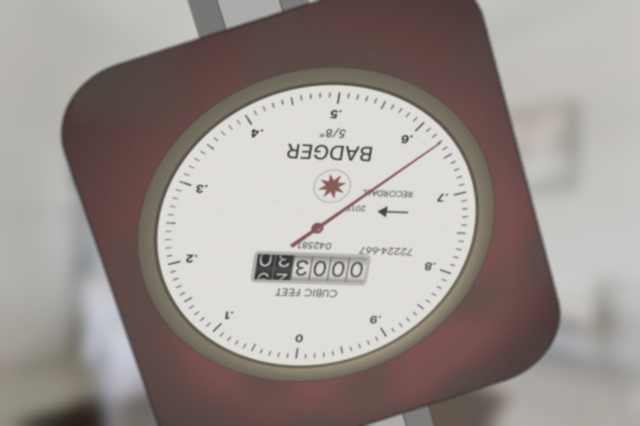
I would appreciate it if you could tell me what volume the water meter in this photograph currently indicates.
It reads 329.63 ft³
